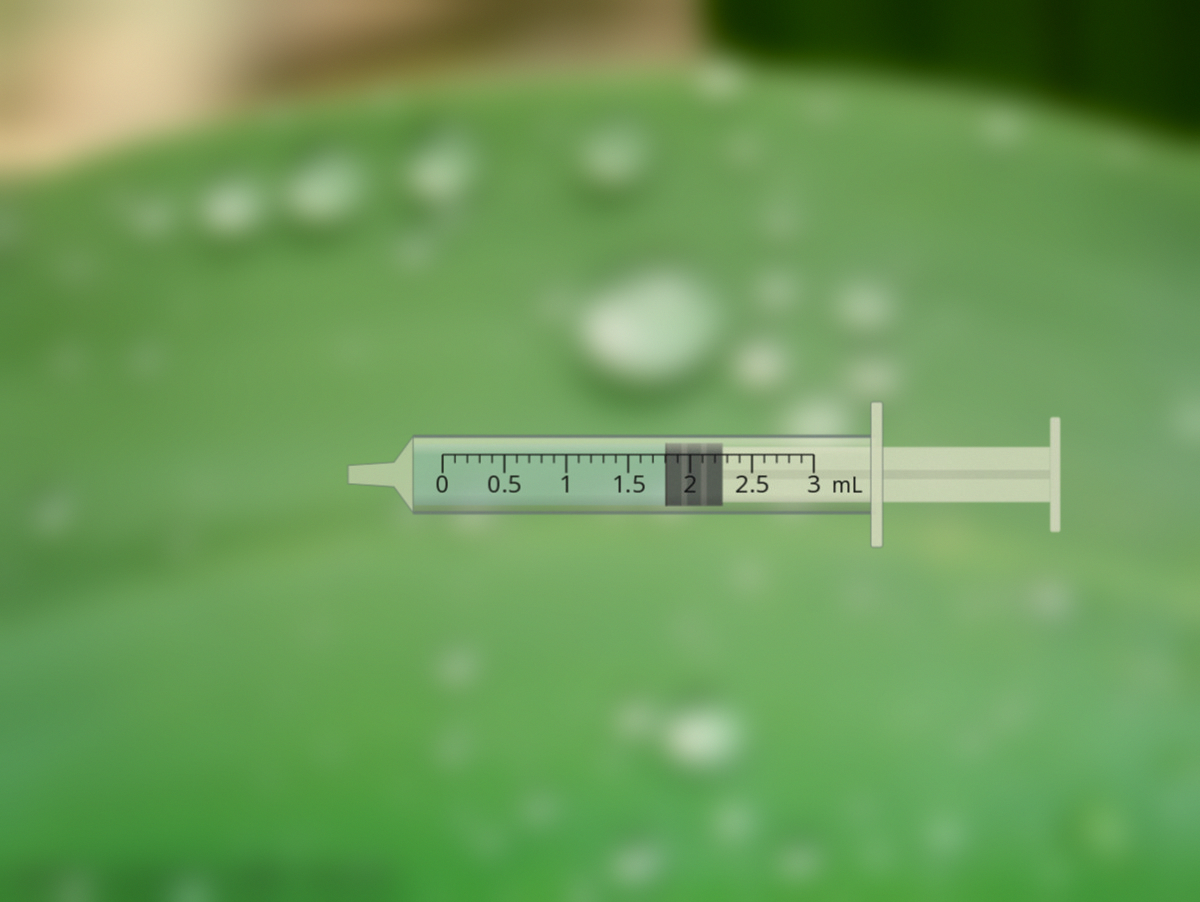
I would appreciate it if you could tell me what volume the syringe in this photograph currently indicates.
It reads 1.8 mL
